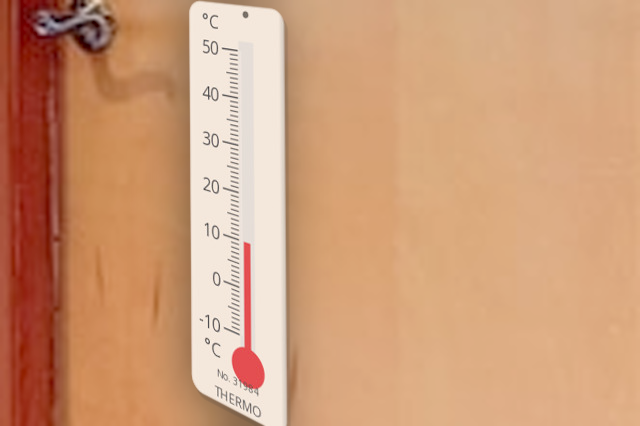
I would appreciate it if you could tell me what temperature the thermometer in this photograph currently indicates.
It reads 10 °C
